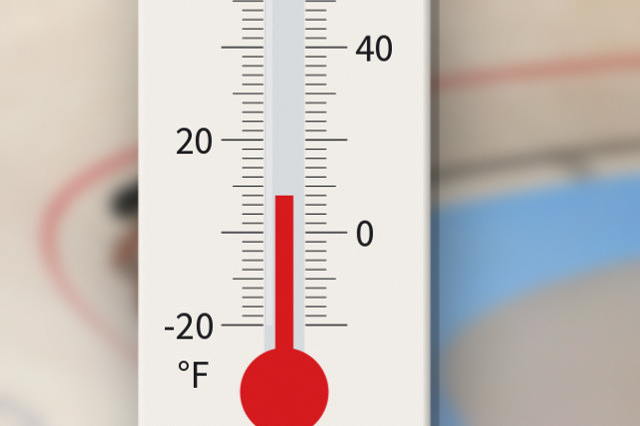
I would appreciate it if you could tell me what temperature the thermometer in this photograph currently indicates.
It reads 8 °F
